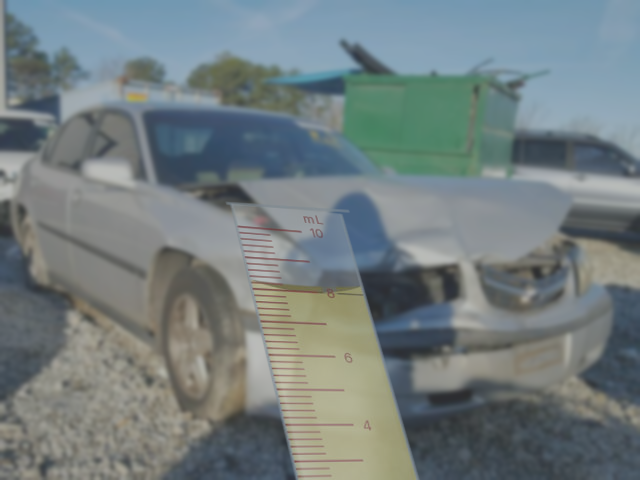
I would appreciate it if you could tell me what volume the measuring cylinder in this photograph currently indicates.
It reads 8 mL
